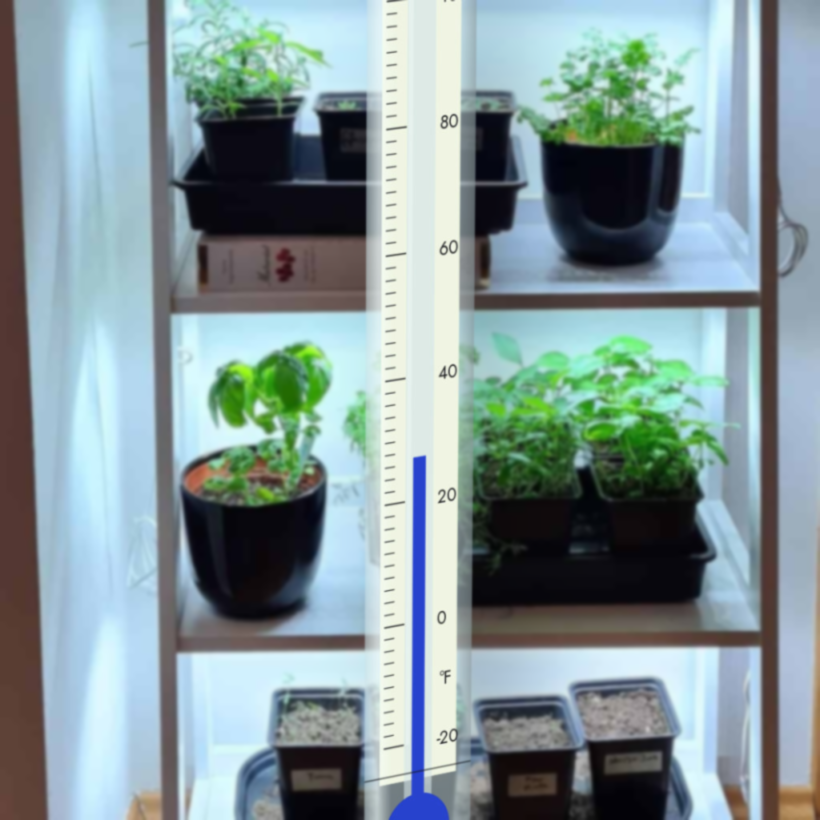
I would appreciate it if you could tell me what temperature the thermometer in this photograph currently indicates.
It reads 27 °F
